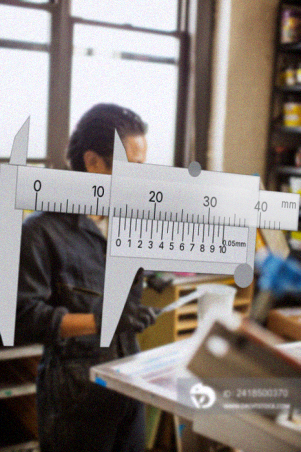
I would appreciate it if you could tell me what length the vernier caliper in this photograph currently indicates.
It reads 14.0 mm
